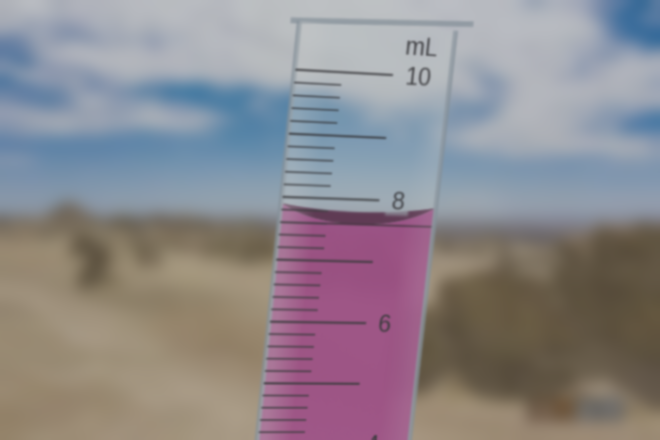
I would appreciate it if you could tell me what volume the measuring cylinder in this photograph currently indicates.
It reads 7.6 mL
